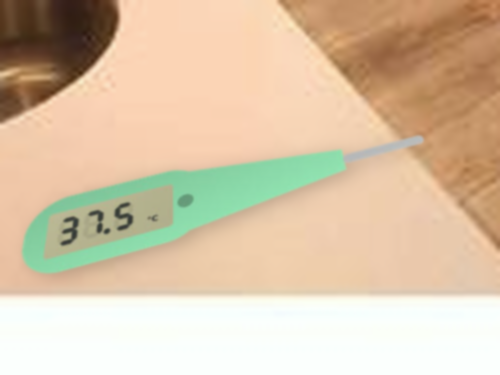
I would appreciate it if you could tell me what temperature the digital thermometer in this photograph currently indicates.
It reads 37.5 °C
